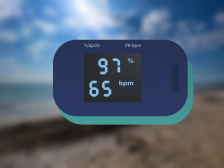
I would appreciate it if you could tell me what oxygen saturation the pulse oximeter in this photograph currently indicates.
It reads 97 %
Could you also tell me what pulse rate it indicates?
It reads 65 bpm
